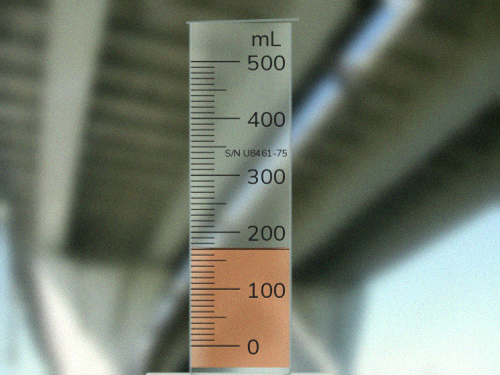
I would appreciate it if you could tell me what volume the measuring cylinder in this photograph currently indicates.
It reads 170 mL
